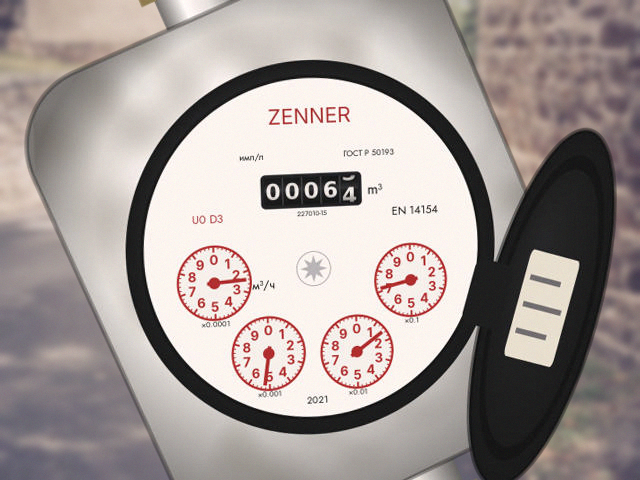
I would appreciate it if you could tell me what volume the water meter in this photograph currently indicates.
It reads 63.7152 m³
